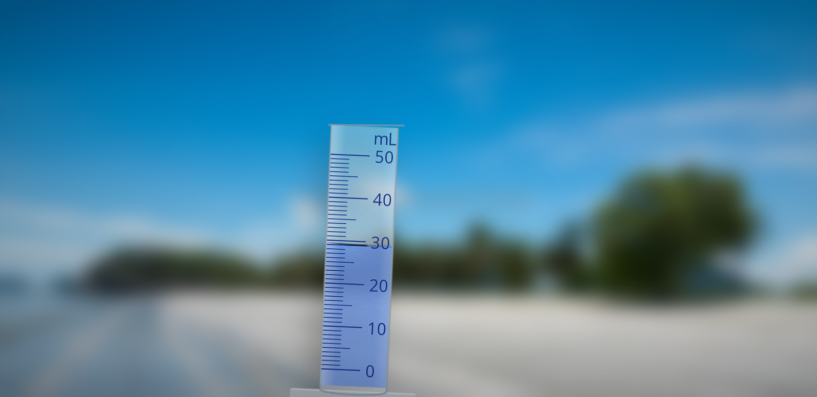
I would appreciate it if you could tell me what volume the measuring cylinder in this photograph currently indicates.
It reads 29 mL
